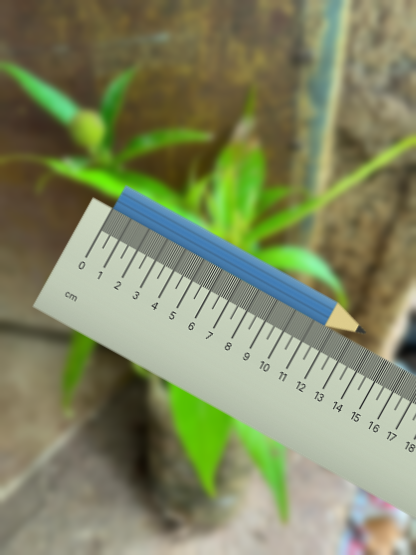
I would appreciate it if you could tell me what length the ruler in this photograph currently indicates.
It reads 13.5 cm
